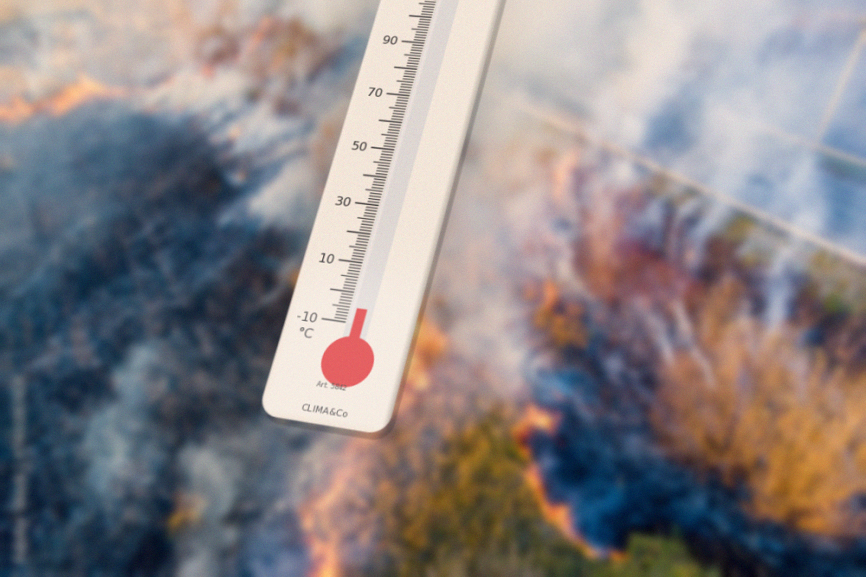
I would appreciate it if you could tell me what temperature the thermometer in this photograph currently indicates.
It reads -5 °C
